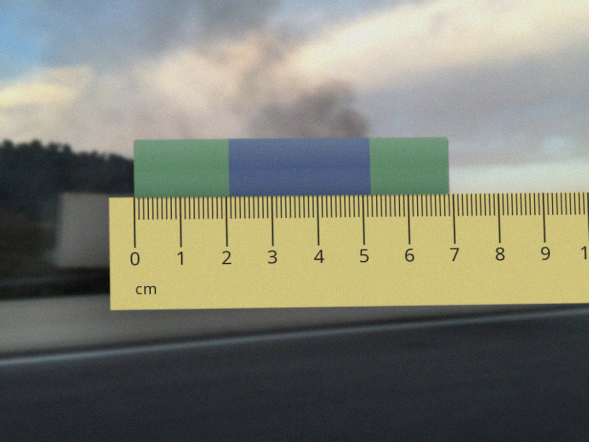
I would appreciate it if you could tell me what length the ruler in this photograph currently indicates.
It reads 6.9 cm
